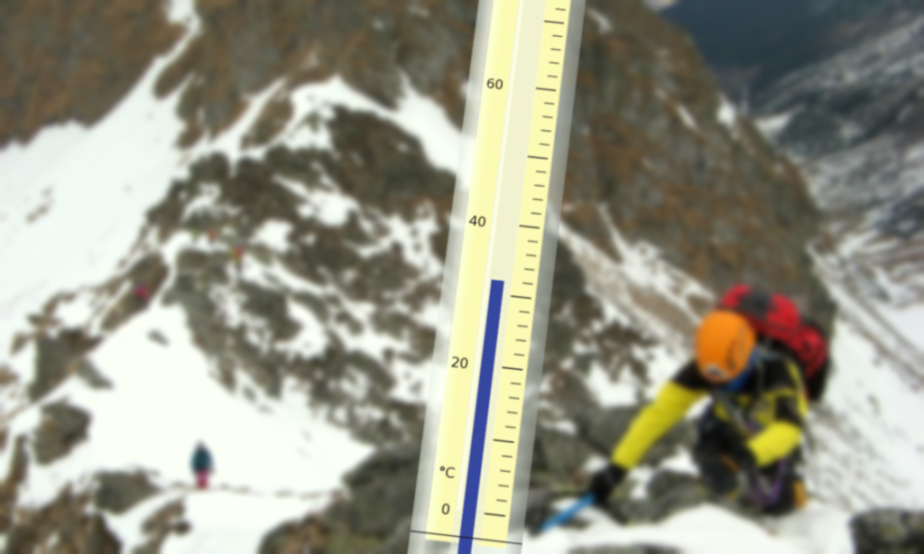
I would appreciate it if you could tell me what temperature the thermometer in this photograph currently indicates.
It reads 32 °C
